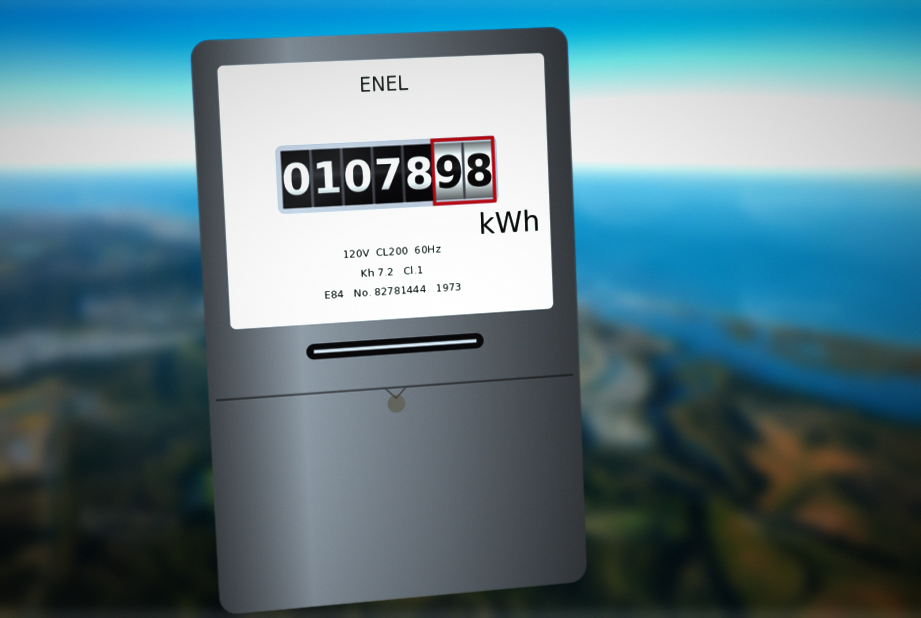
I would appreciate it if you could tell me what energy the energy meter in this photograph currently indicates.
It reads 1078.98 kWh
